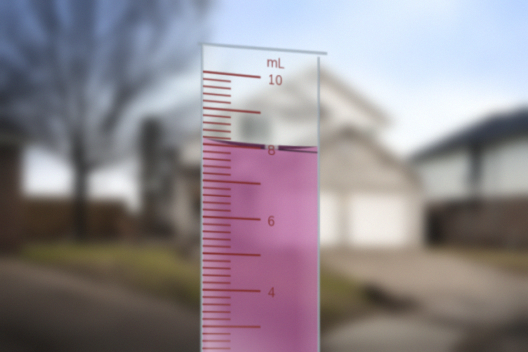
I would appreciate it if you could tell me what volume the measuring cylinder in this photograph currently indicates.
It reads 8 mL
